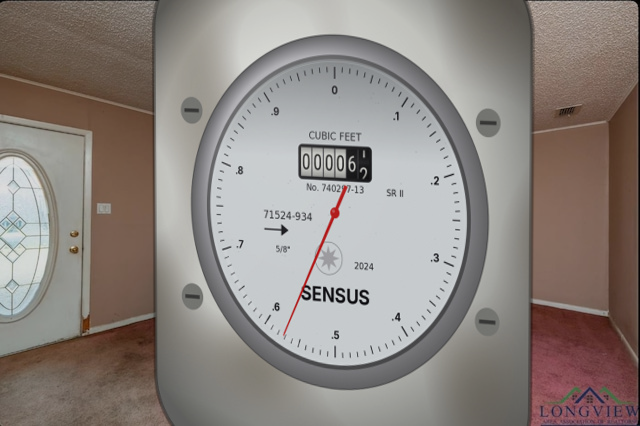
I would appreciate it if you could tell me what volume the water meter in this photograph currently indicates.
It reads 61.57 ft³
